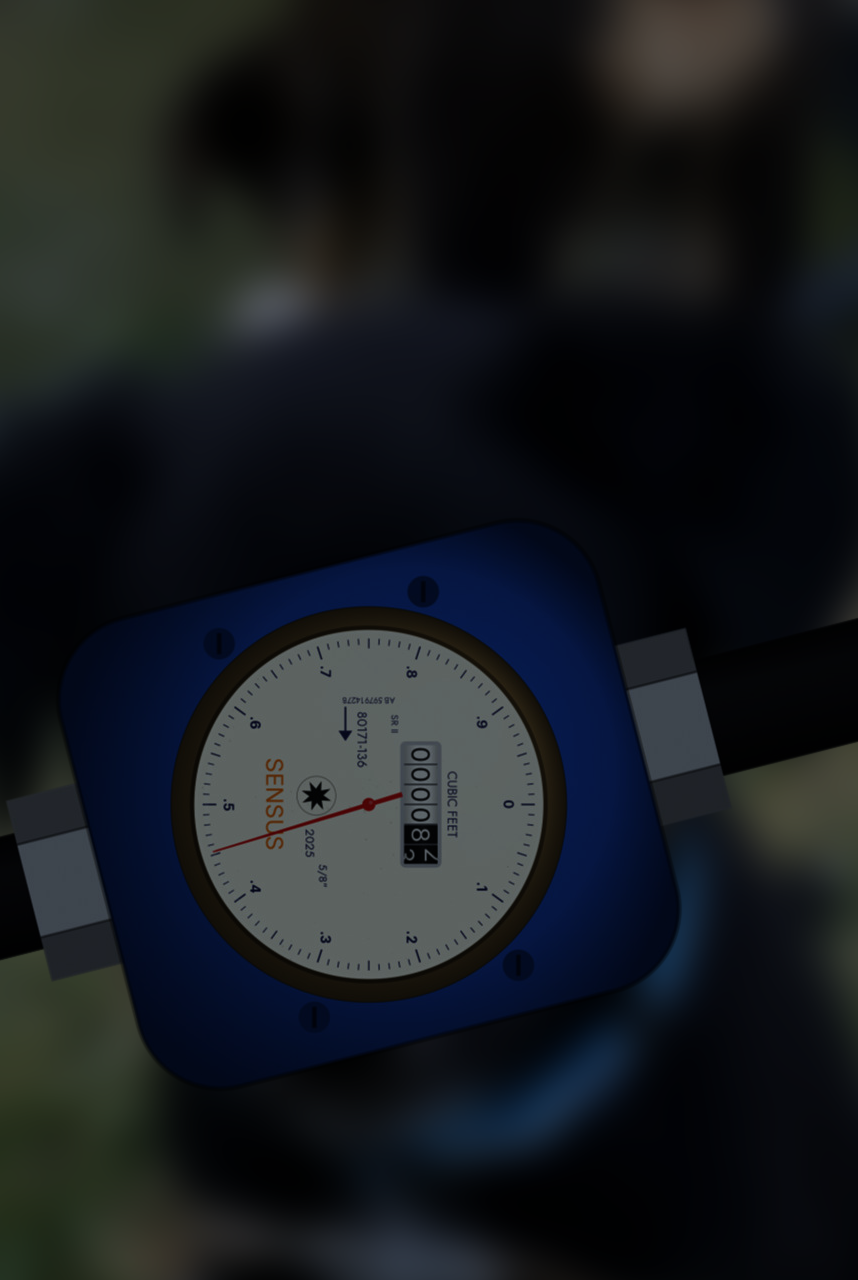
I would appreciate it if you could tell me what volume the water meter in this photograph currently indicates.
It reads 82.45 ft³
